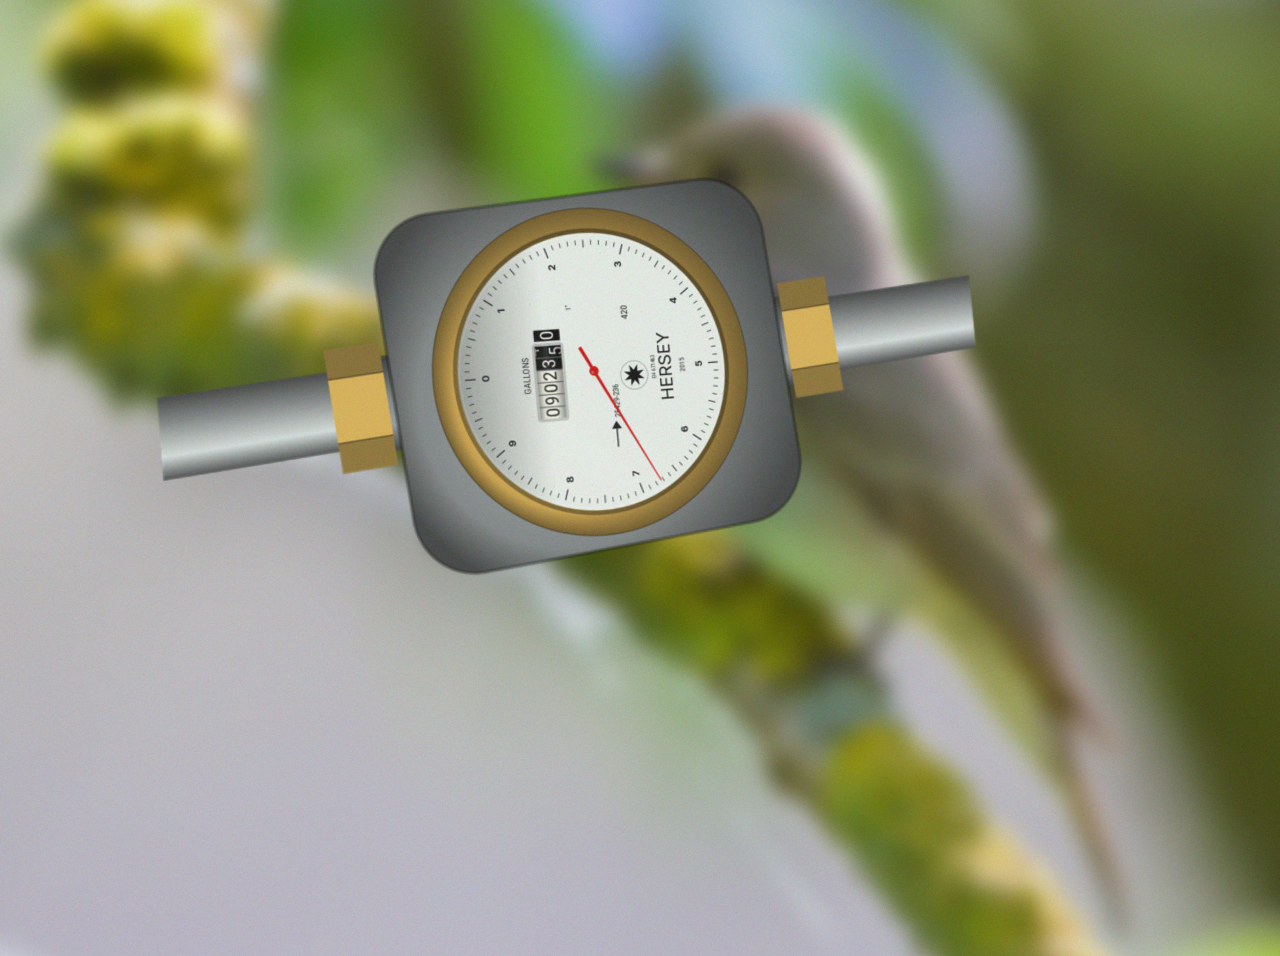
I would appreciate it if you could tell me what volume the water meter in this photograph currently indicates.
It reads 902346.7 gal
